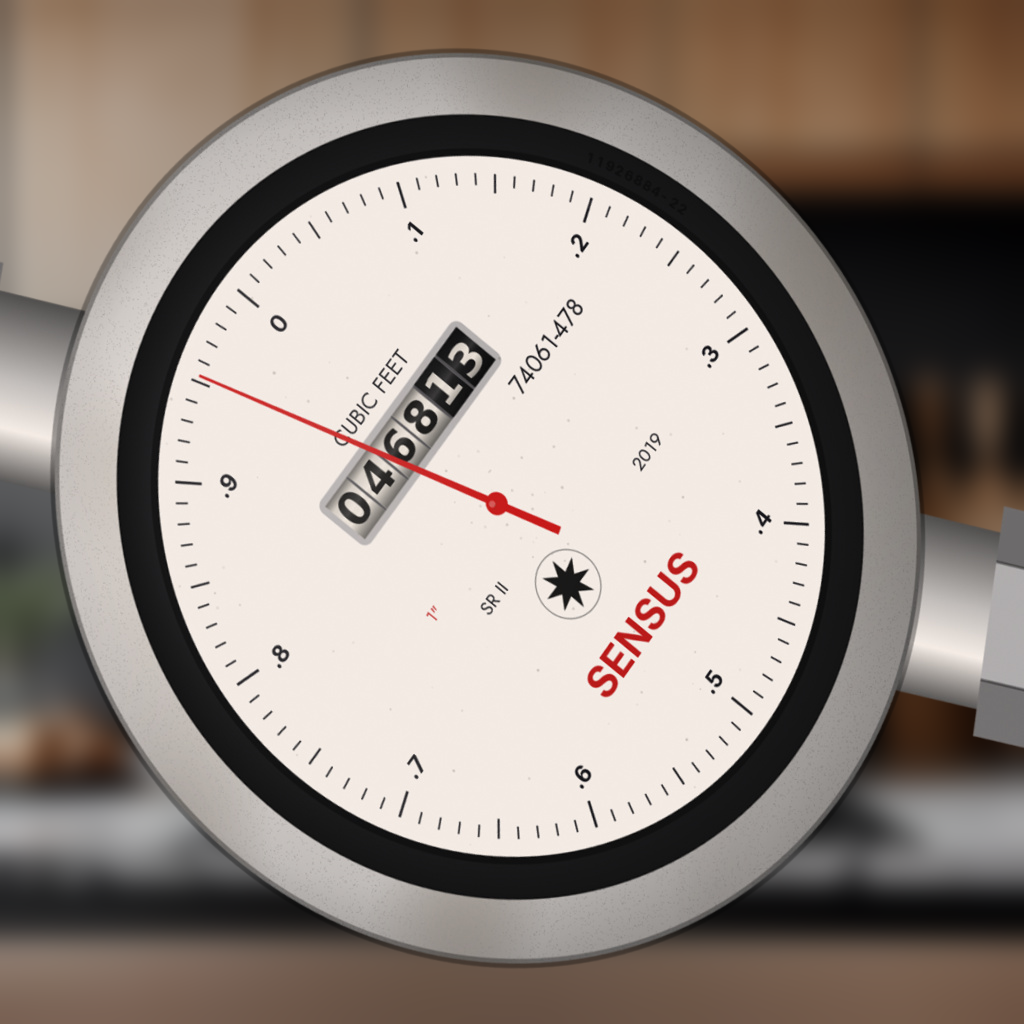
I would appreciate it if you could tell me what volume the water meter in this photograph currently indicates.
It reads 46812.95 ft³
